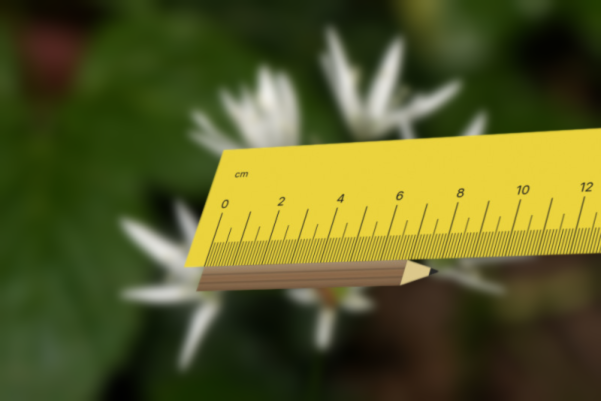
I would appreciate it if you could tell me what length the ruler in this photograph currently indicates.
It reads 8 cm
